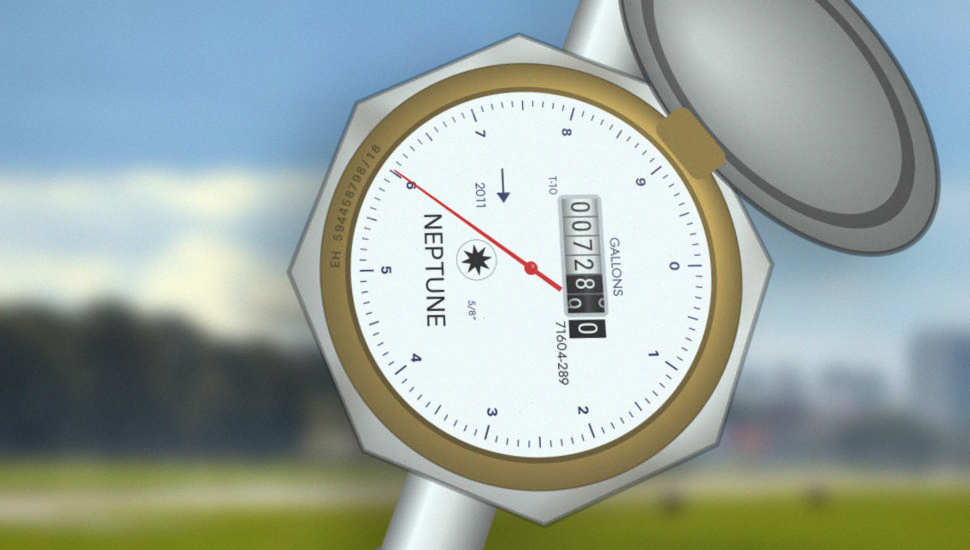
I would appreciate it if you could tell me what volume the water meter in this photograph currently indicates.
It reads 72886.0 gal
